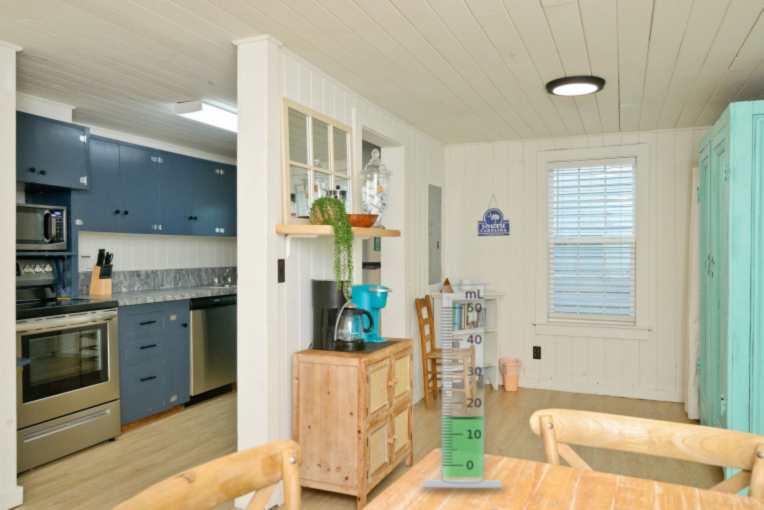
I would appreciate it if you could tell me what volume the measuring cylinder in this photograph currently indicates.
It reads 15 mL
